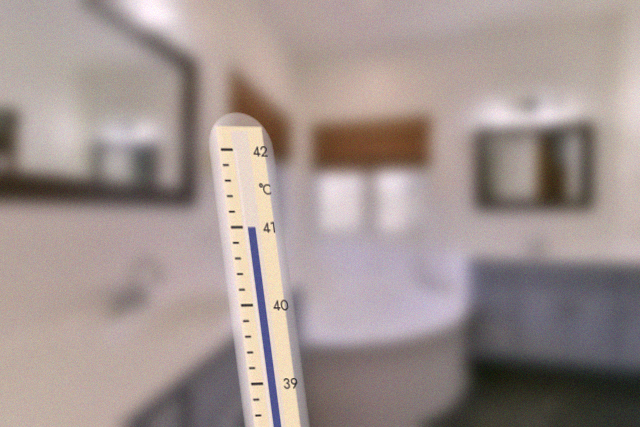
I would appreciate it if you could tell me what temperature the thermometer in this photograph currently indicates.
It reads 41 °C
